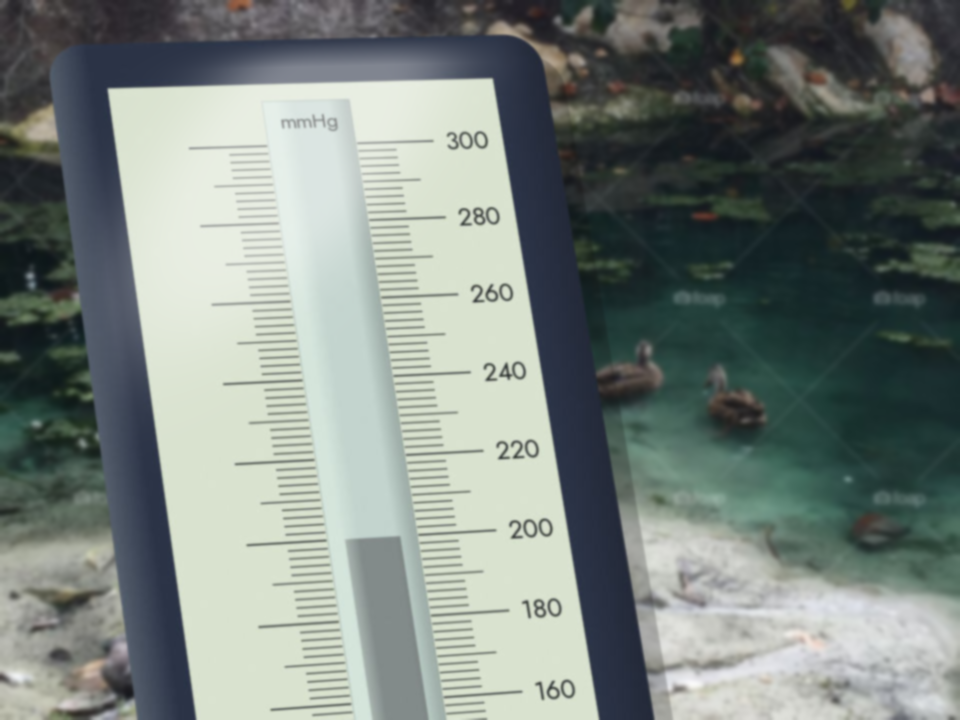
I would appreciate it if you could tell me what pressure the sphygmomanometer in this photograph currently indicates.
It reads 200 mmHg
